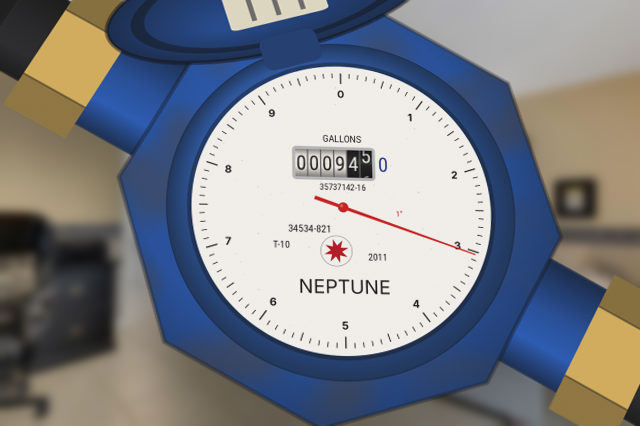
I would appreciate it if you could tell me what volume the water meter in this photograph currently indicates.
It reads 9453.0 gal
